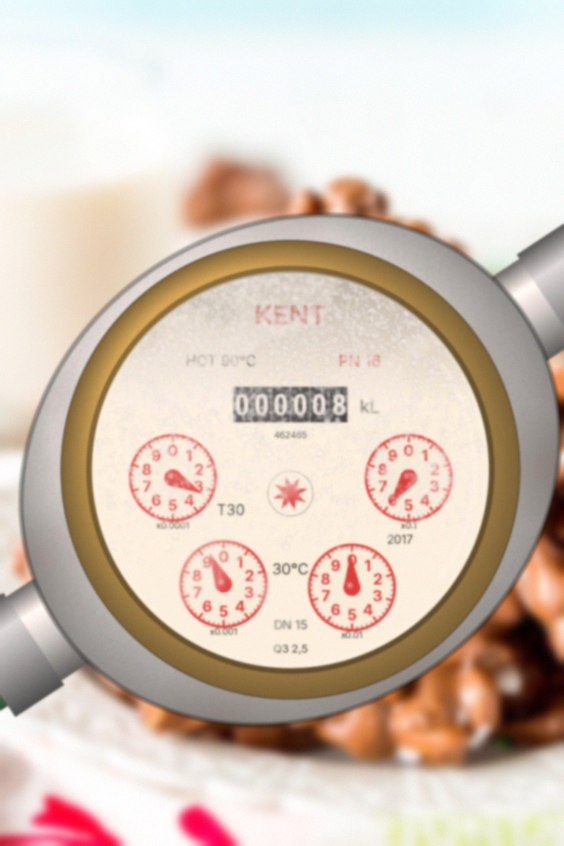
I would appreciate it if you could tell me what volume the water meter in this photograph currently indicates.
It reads 8.5993 kL
